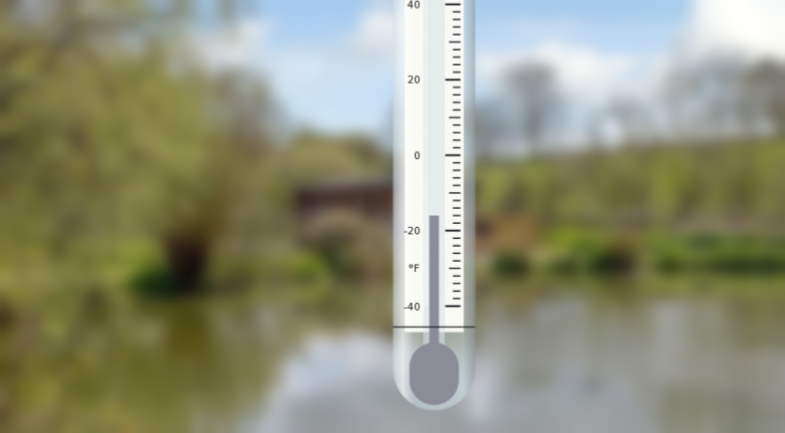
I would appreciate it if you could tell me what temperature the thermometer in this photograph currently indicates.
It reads -16 °F
